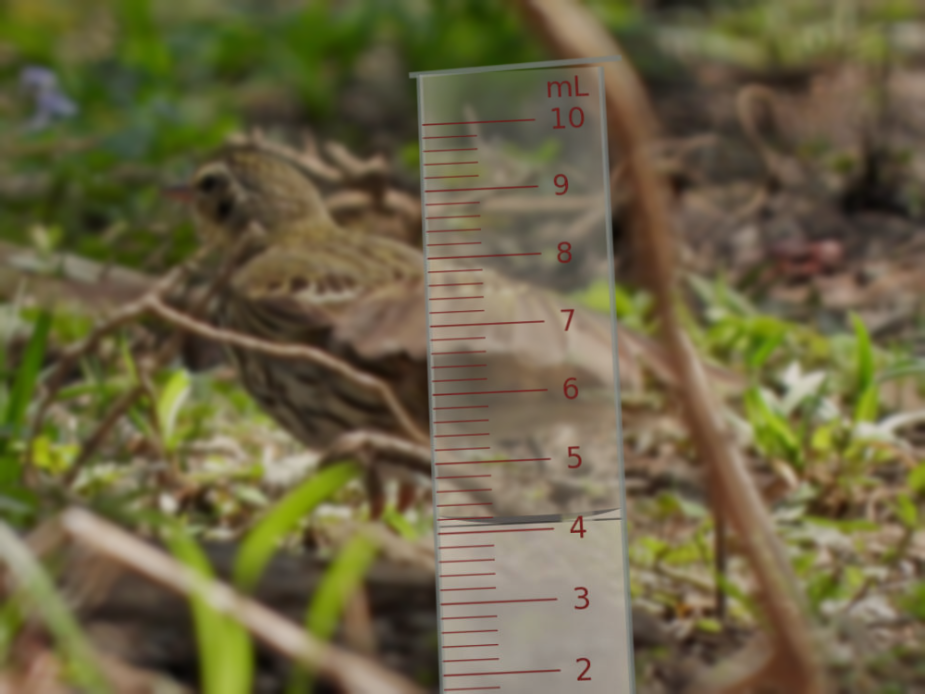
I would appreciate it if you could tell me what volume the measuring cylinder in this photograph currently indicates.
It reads 4.1 mL
